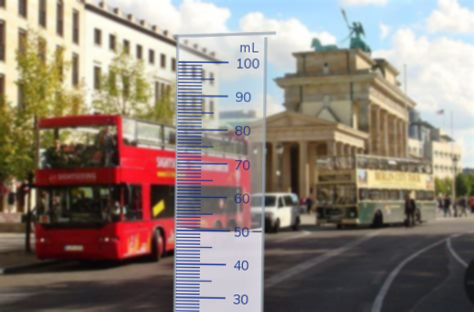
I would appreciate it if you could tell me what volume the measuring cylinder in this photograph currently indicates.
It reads 50 mL
